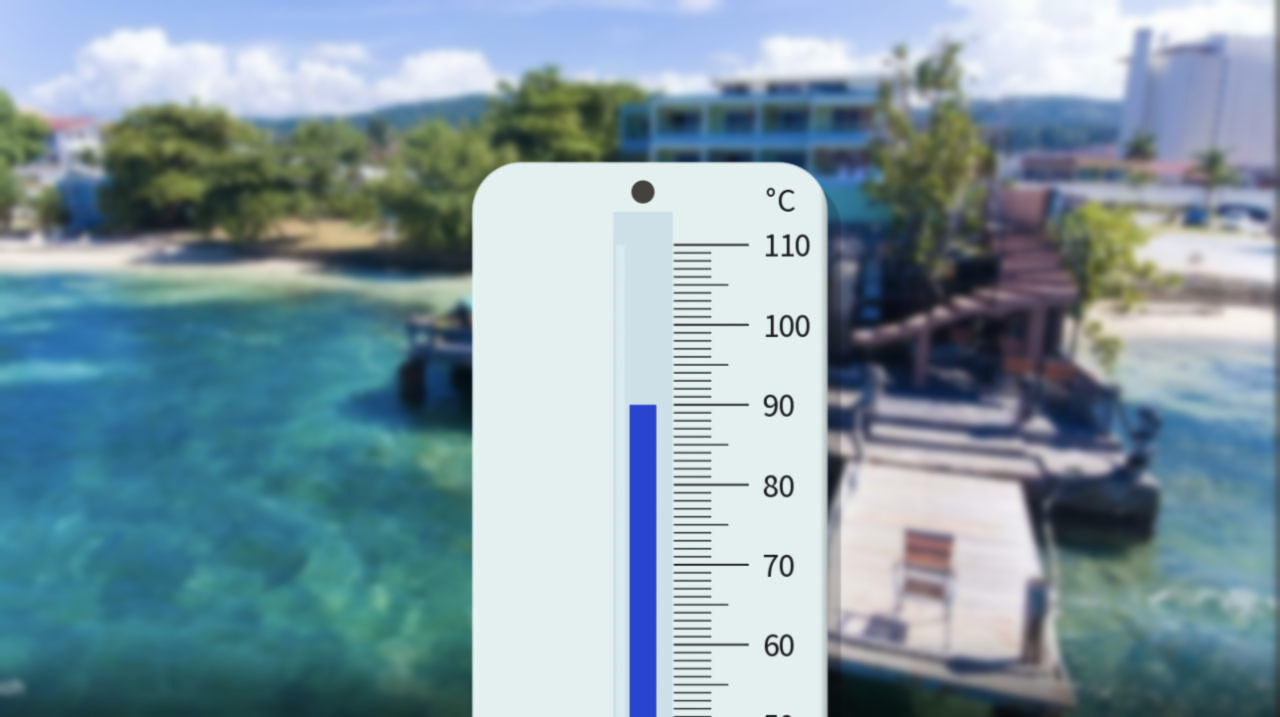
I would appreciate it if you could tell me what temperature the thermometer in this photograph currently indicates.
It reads 90 °C
